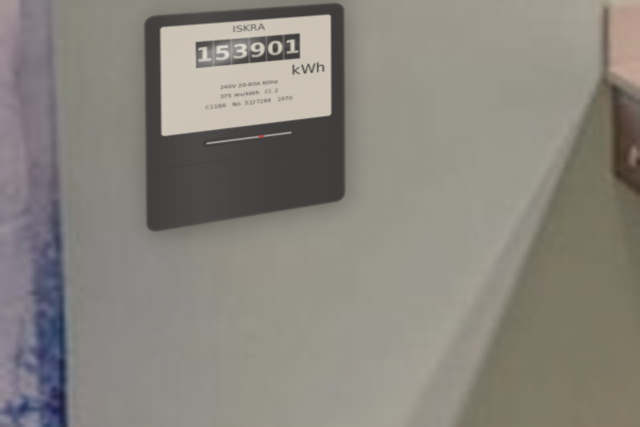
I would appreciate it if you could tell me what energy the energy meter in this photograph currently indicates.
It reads 153901 kWh
